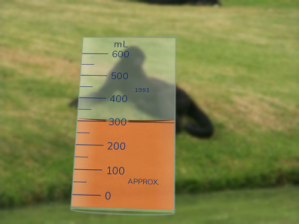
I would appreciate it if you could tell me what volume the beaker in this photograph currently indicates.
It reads 300 mL
